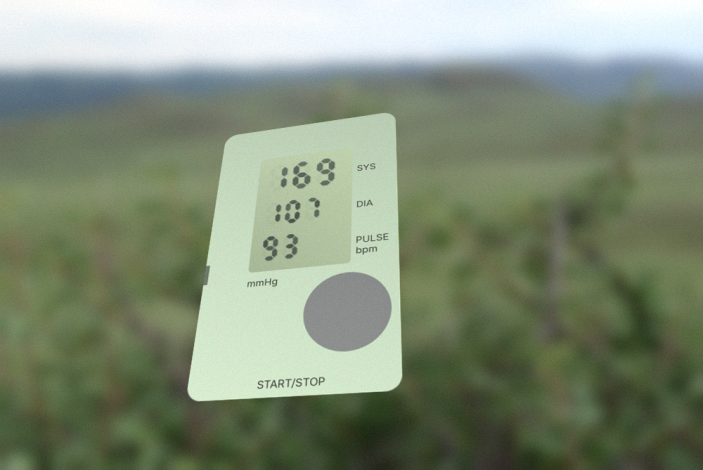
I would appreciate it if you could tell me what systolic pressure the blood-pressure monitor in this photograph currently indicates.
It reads 169 mmHg
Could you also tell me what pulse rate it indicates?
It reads 93 bpm
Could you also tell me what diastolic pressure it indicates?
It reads 107 mmHg
